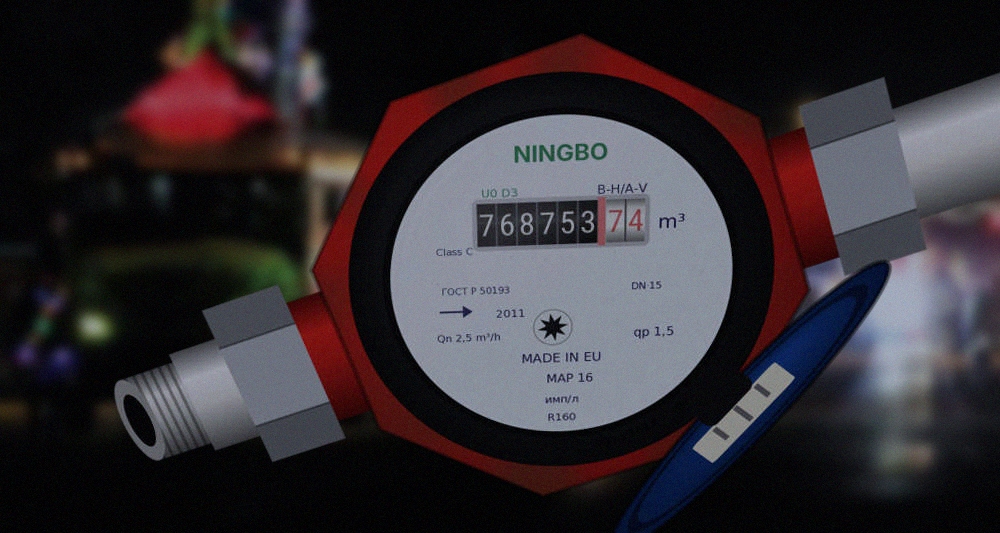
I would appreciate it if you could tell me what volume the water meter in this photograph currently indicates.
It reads 768753.74 m³
